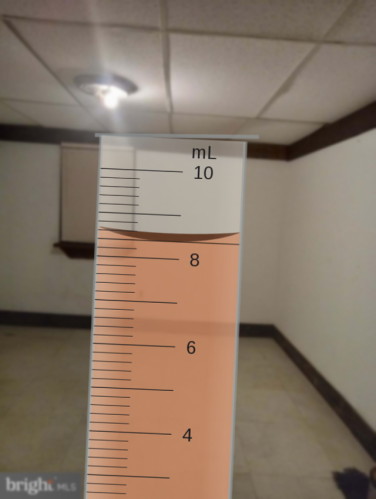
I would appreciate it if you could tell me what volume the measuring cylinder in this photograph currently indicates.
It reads 8.4 mL
